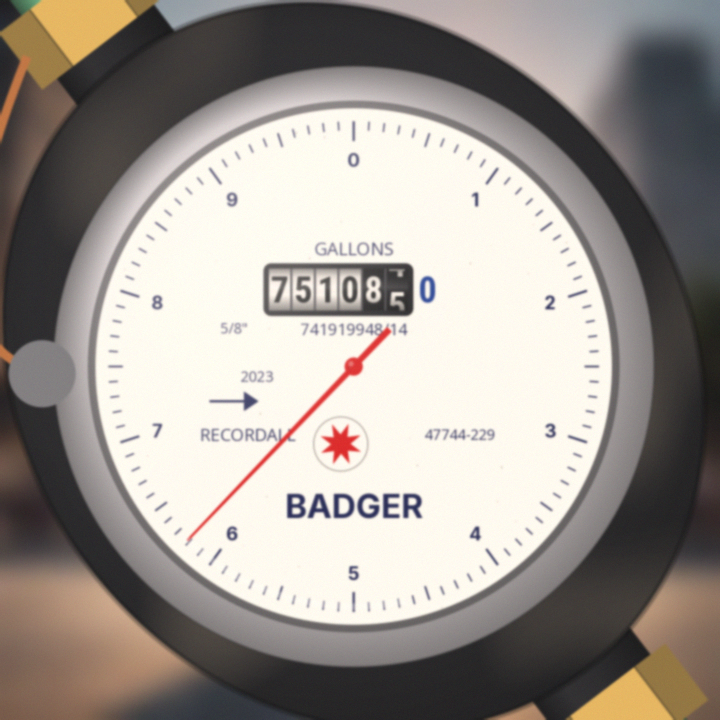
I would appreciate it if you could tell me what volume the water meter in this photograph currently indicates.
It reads 7510846.2 gal
